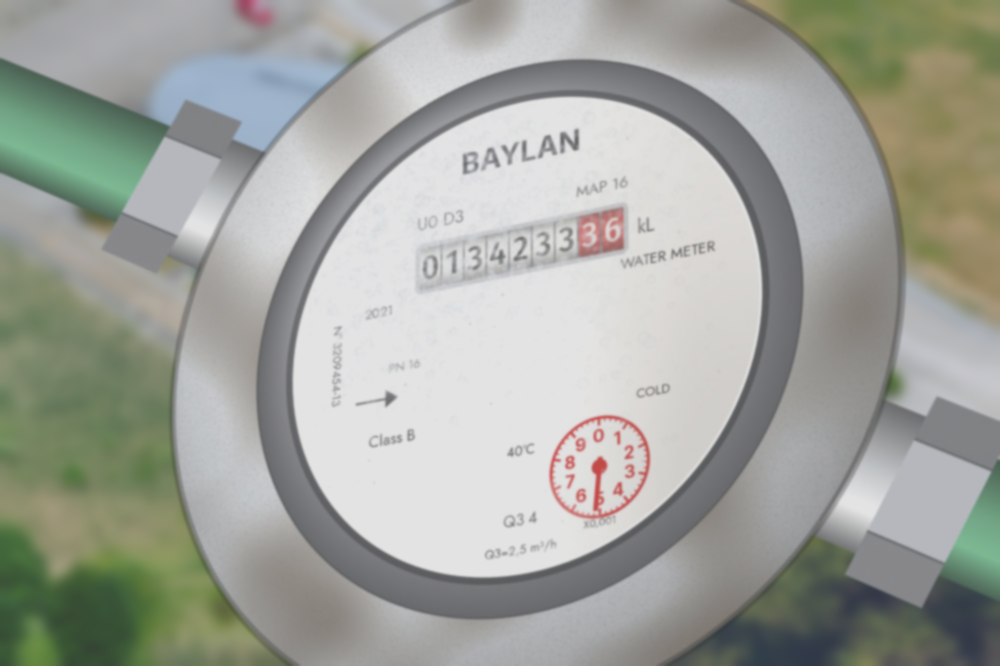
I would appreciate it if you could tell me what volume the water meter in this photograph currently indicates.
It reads 134233.365 kL
